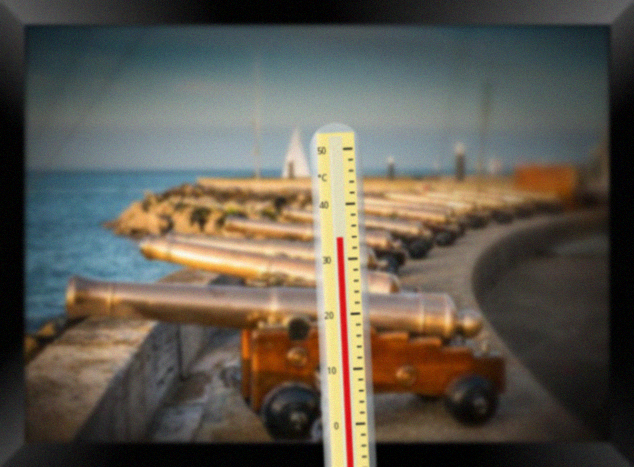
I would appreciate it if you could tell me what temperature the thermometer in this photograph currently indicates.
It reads 34 °C
